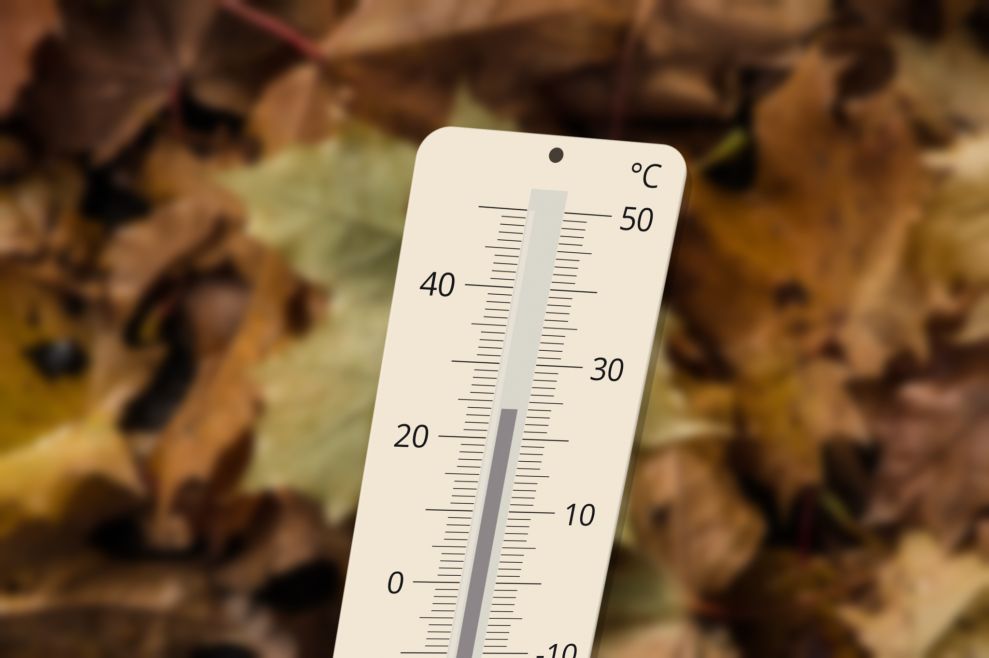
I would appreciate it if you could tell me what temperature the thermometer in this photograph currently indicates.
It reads 24 °C
